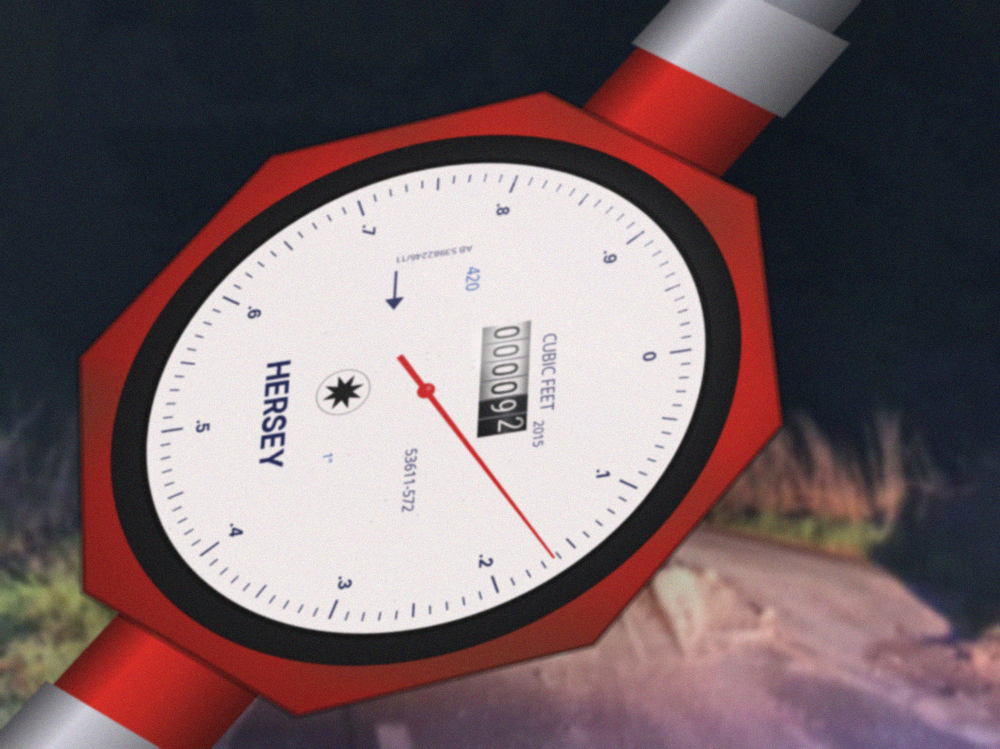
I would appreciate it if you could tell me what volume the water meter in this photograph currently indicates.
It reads 92.16 ft³
